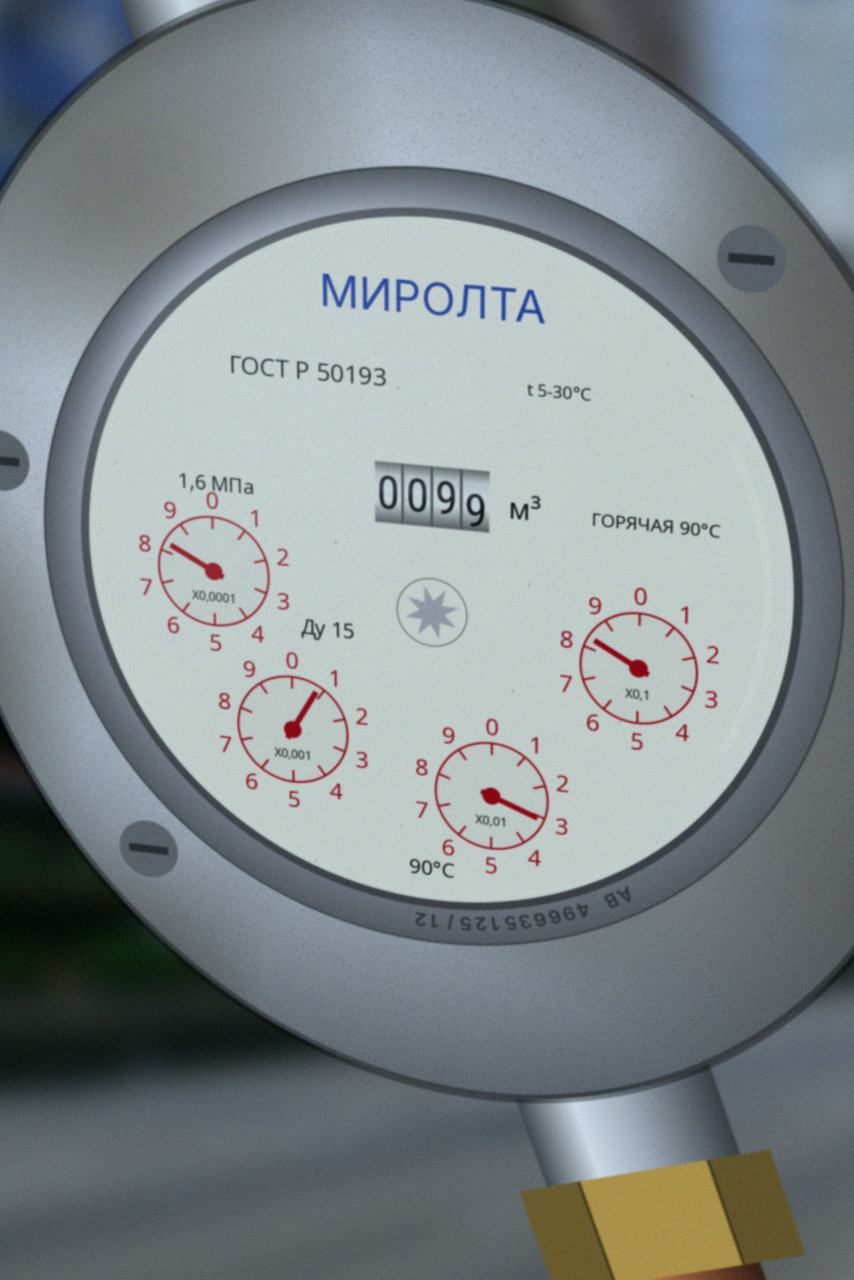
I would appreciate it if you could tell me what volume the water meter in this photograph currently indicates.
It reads 98.8308 m³
